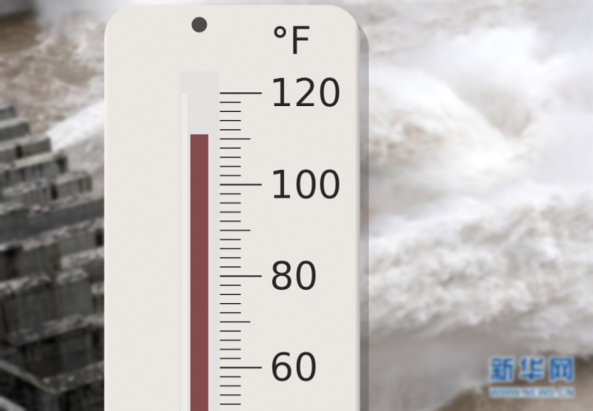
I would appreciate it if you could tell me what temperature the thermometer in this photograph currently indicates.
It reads 111 °F
